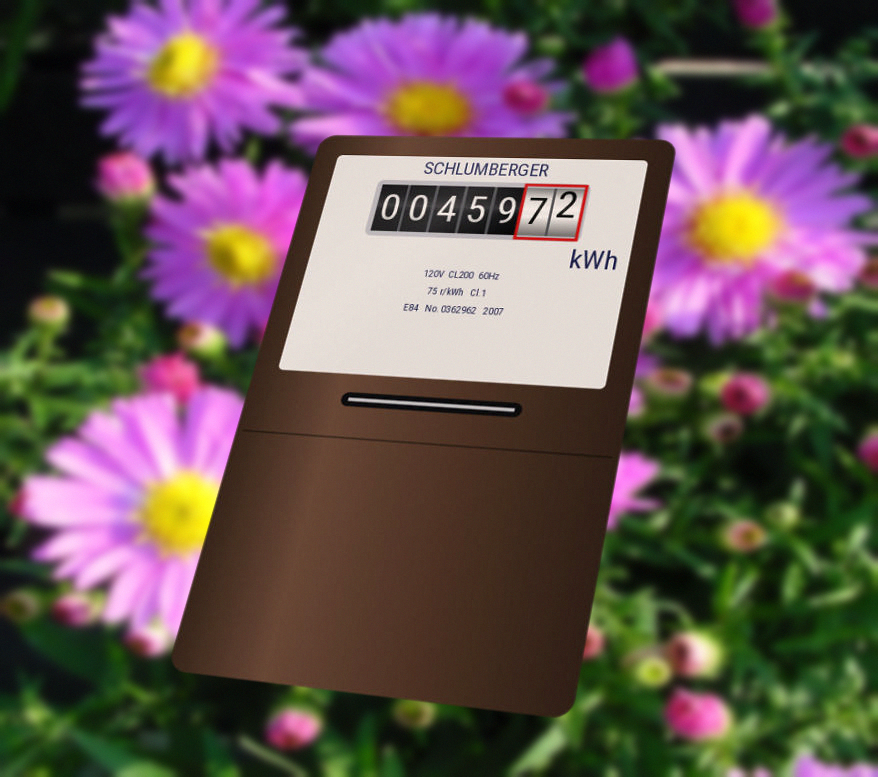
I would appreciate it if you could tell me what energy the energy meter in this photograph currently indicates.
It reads 459.72 kWh
